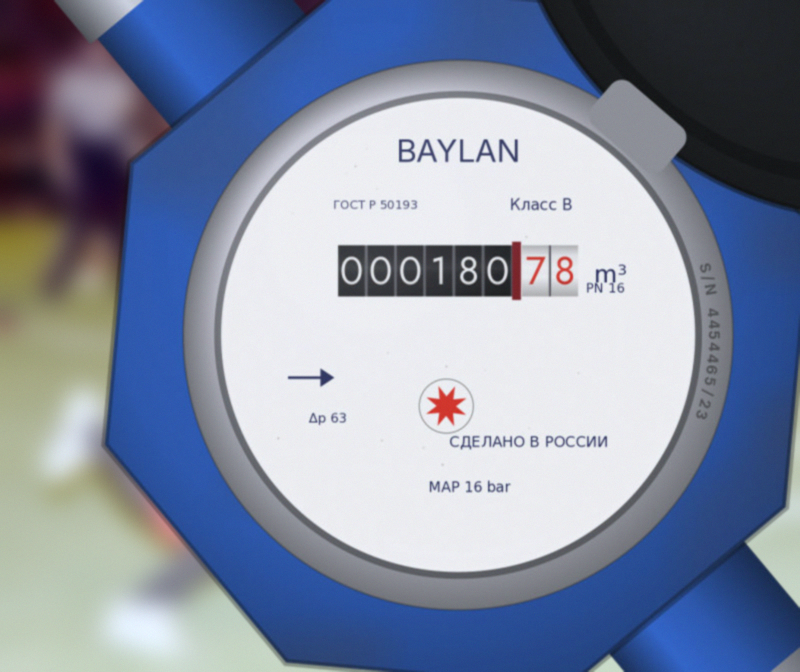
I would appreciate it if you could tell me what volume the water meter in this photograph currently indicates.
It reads 180.78 m³
